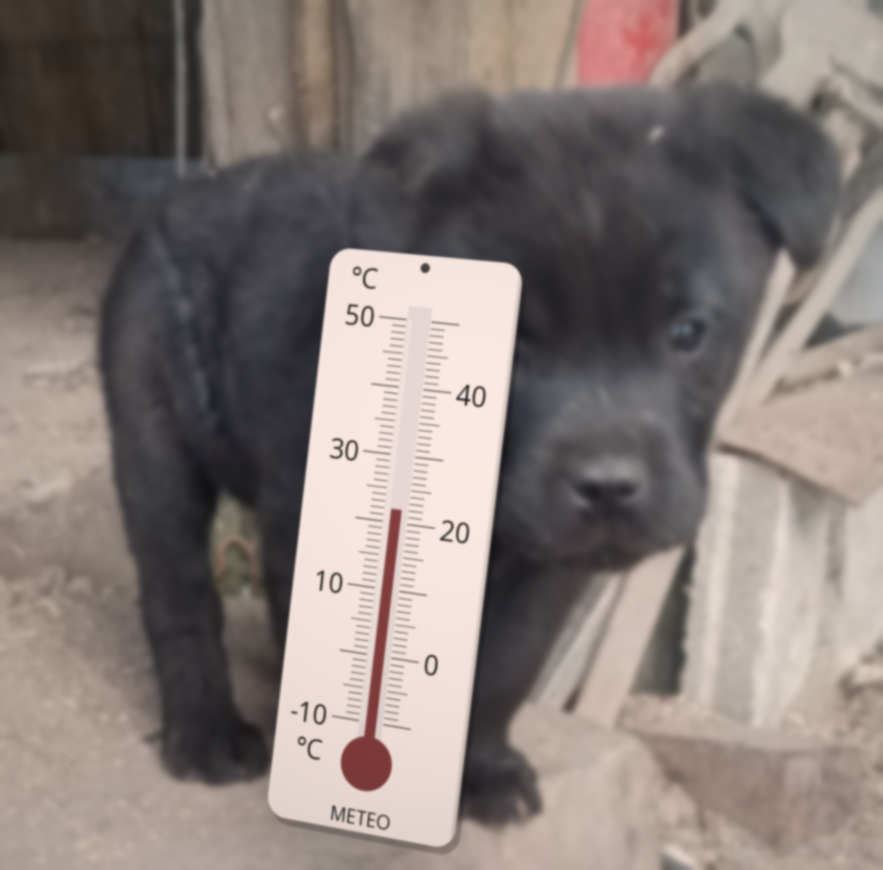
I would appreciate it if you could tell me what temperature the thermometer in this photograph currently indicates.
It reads 22 °C
